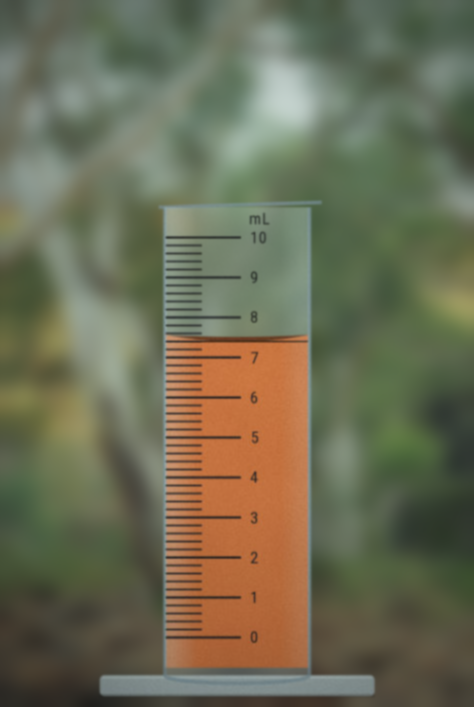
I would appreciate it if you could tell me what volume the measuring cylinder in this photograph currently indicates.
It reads 7.4 mL
